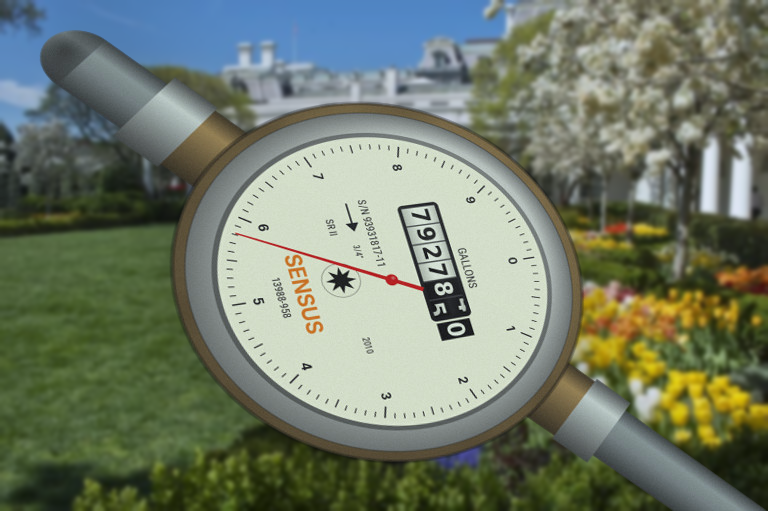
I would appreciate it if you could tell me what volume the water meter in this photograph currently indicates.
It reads 7927845.8 gal
